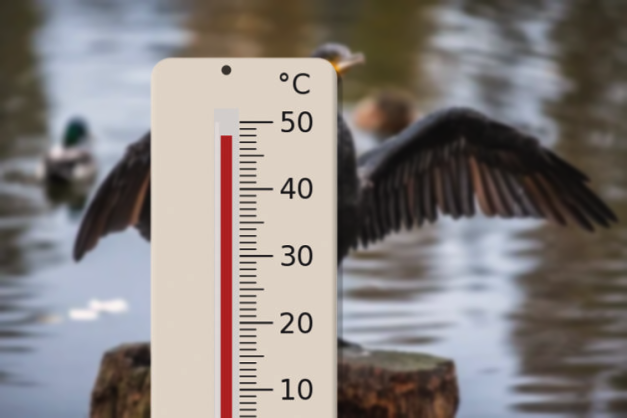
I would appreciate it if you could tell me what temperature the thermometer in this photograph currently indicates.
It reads 48 °C
